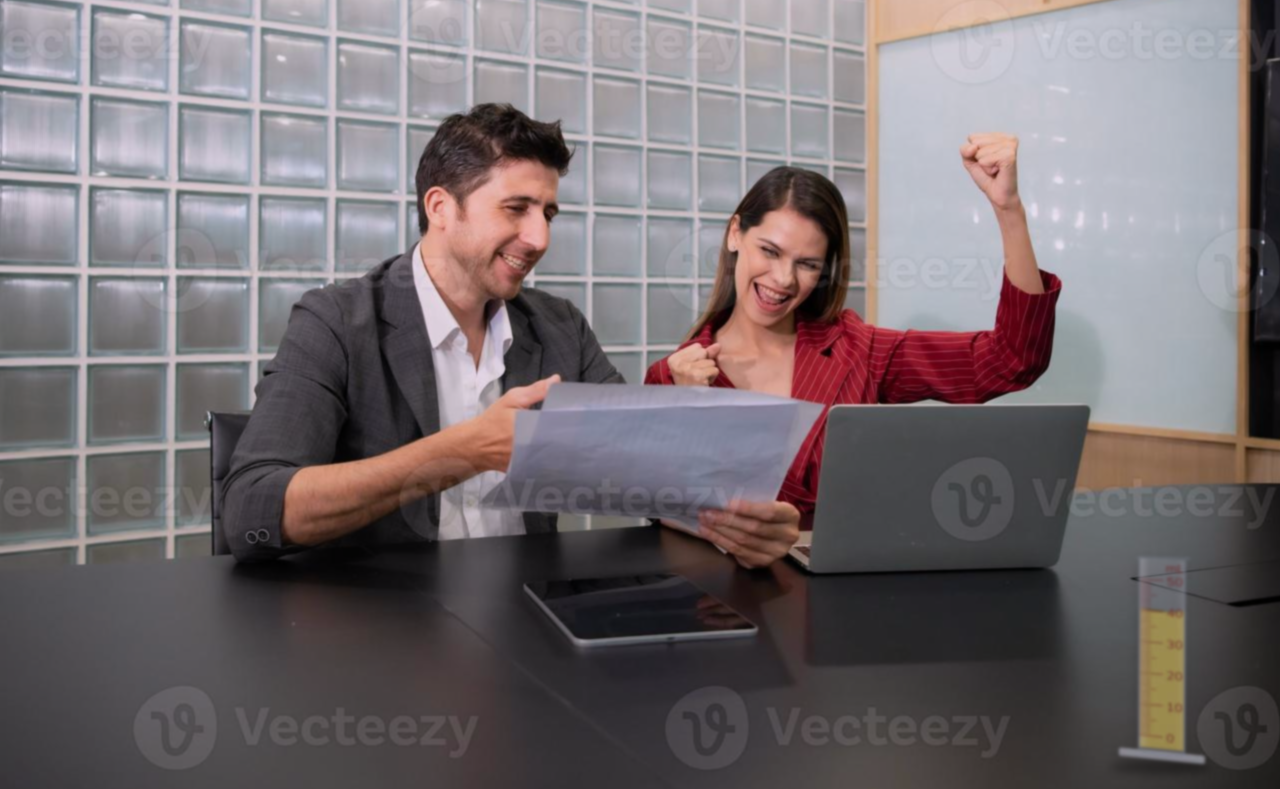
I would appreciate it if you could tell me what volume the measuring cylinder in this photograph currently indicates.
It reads 40 mL
